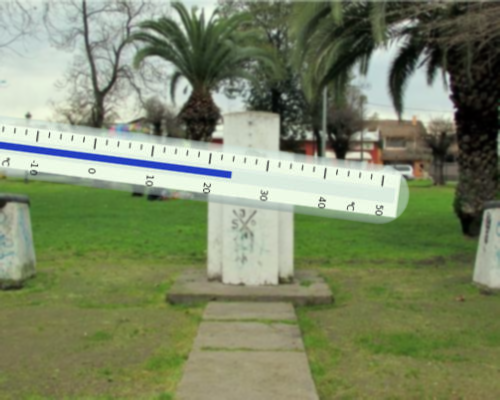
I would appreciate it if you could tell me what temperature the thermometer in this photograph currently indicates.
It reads 24 °C
